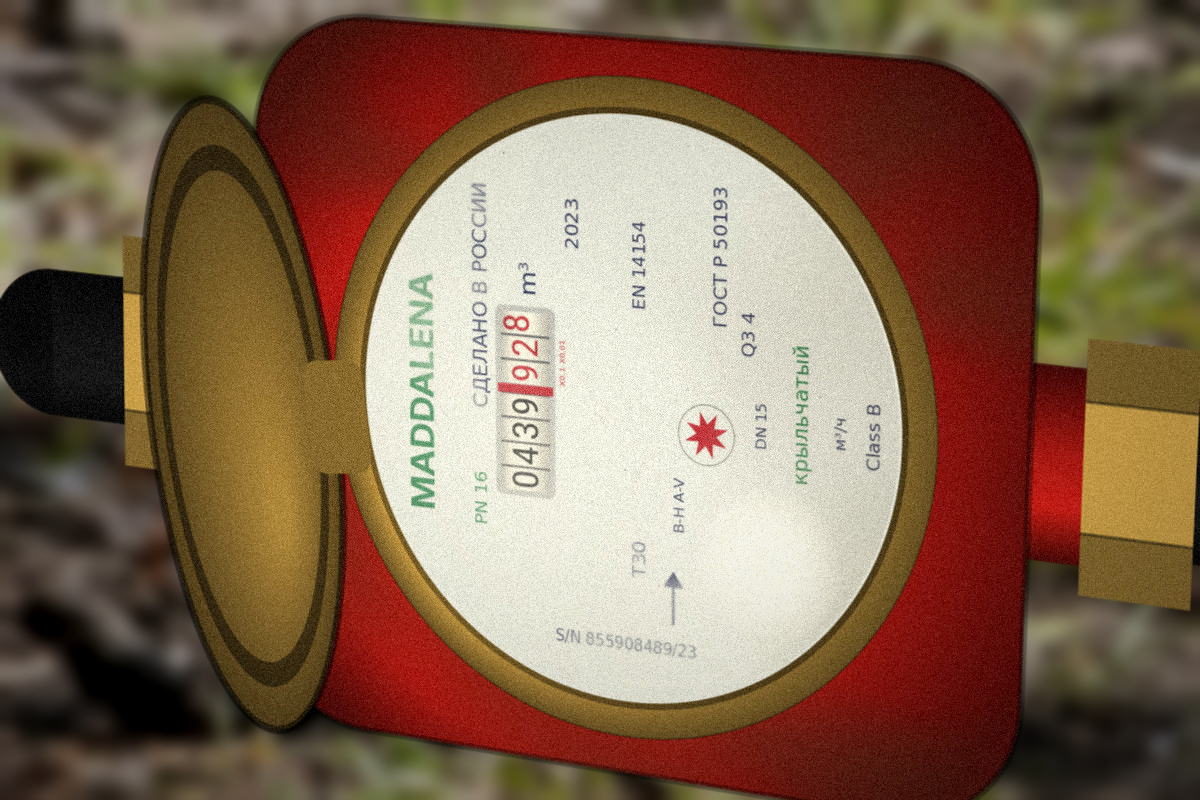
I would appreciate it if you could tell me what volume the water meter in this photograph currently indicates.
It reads 439.928 m³
